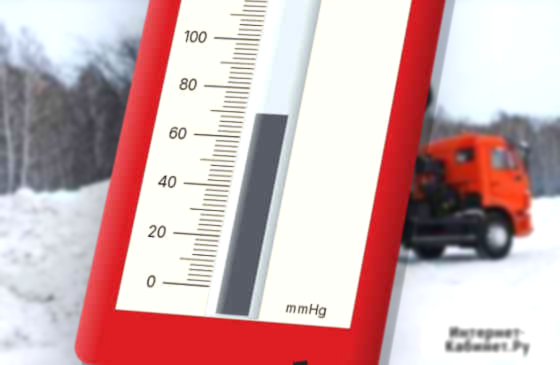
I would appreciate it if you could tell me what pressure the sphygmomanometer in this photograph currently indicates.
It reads 70 mmHg
